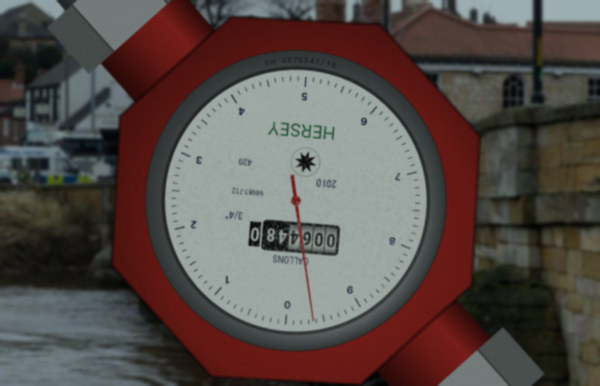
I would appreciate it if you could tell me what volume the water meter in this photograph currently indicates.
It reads 64479.6 gal
